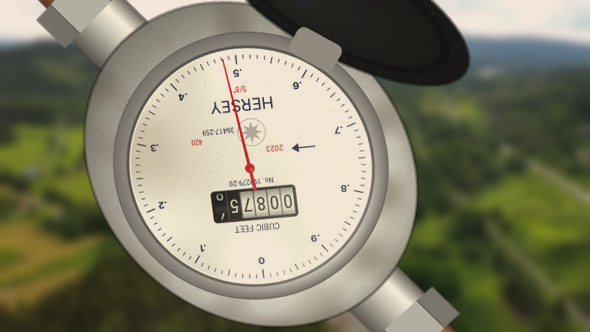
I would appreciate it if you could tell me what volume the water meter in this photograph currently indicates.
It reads 8757.48 ft³
